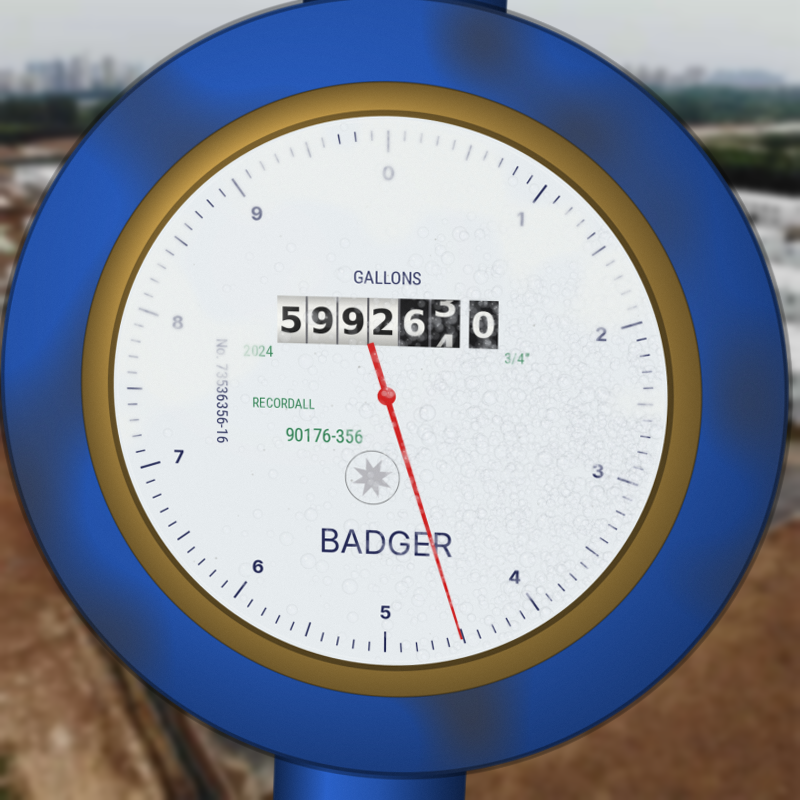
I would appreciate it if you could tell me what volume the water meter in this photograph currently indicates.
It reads 5992634.5 gal
